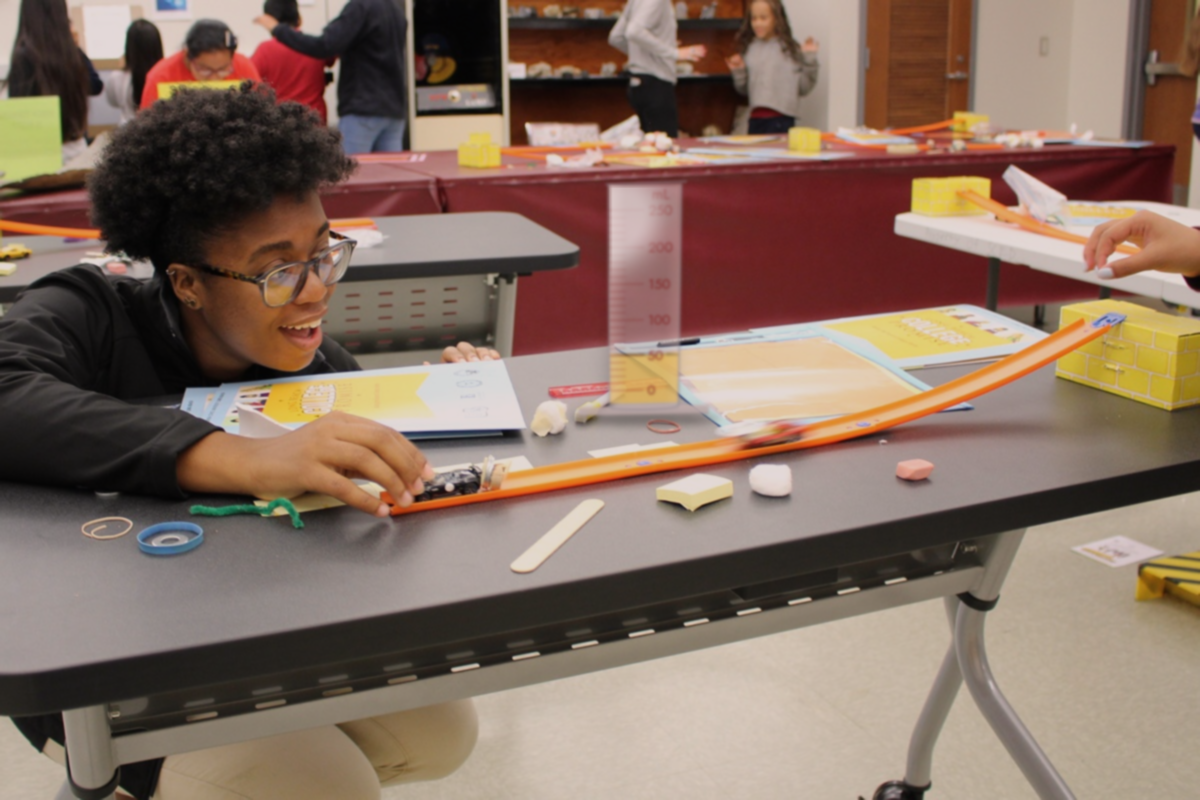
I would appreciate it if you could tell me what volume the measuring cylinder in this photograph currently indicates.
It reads 50 mL
